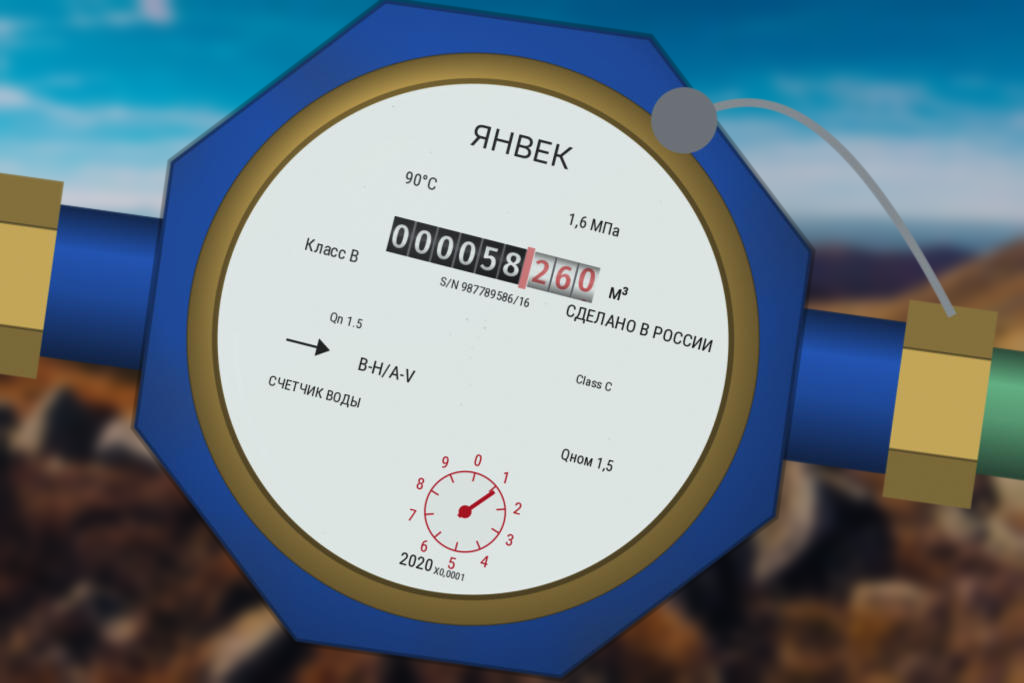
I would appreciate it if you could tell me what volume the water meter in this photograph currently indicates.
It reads 58.2601 m³
